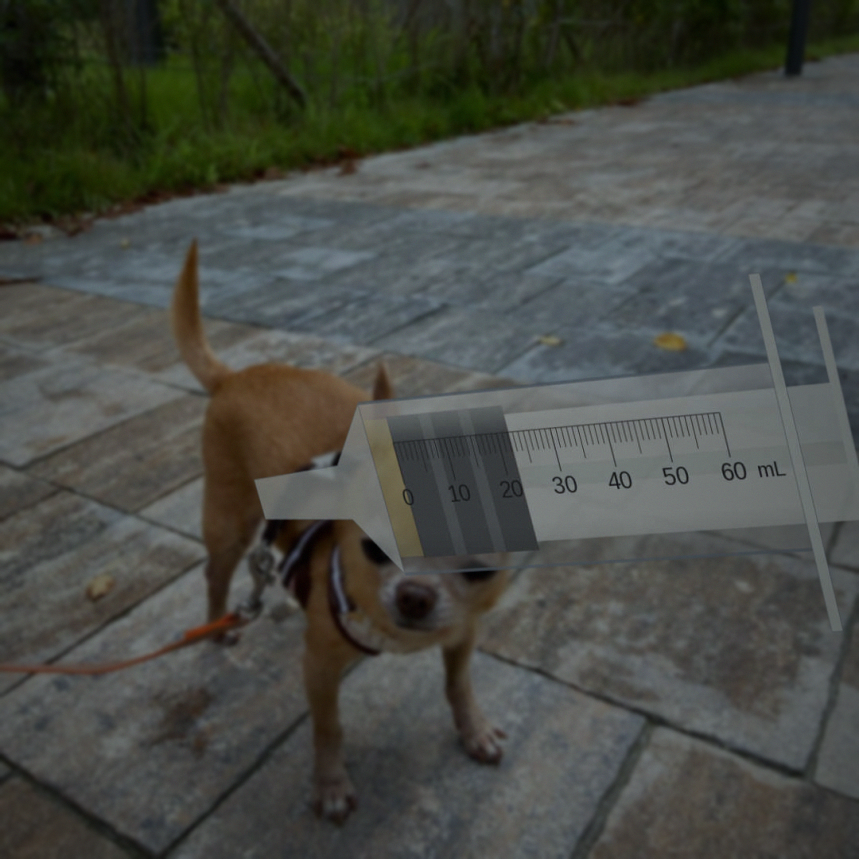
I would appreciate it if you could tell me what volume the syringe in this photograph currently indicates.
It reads 0 mL
